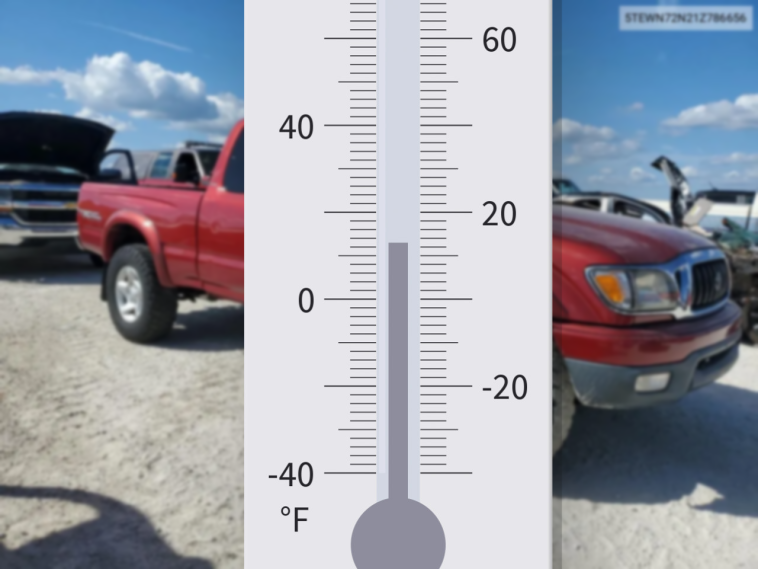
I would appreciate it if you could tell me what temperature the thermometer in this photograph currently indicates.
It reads 13 °F
